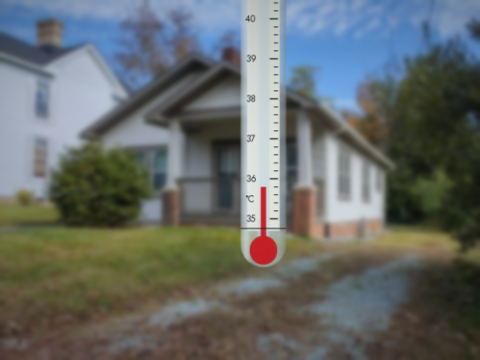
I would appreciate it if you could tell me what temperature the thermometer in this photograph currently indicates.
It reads 35.8 °C
